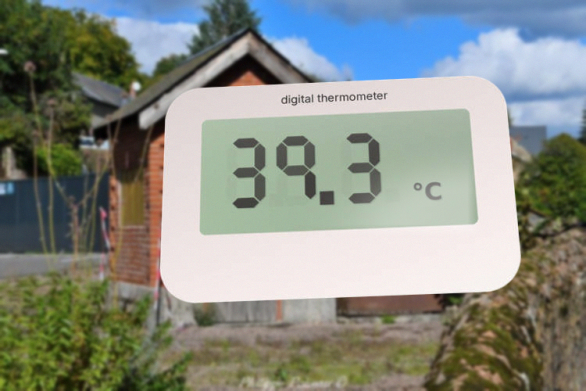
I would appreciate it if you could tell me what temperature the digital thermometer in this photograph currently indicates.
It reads 39.3 °C
